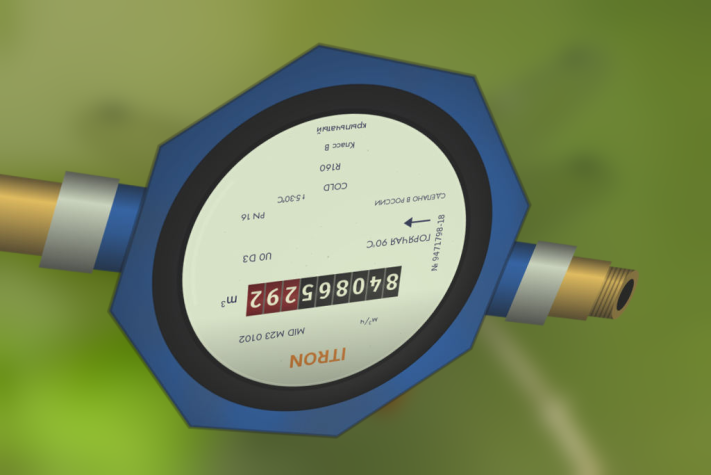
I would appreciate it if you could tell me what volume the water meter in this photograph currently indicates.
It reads 840865.292 m³
